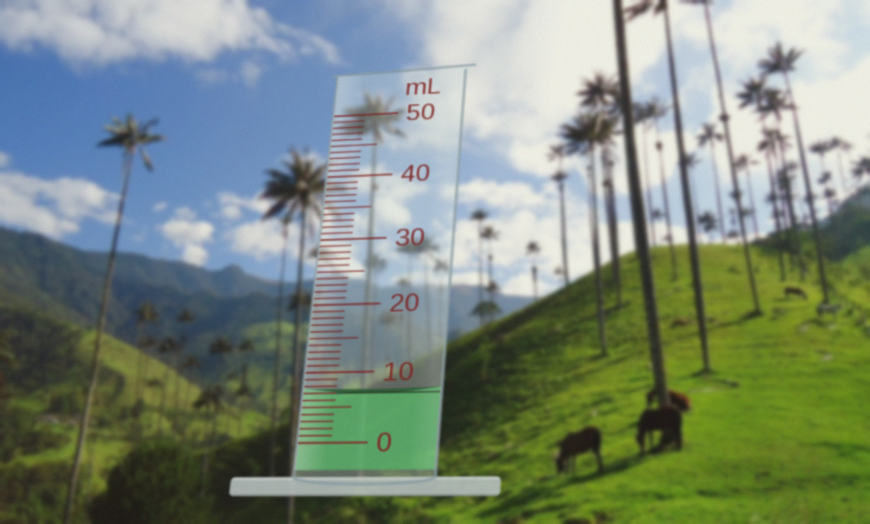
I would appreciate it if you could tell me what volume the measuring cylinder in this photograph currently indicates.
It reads 7 mL
